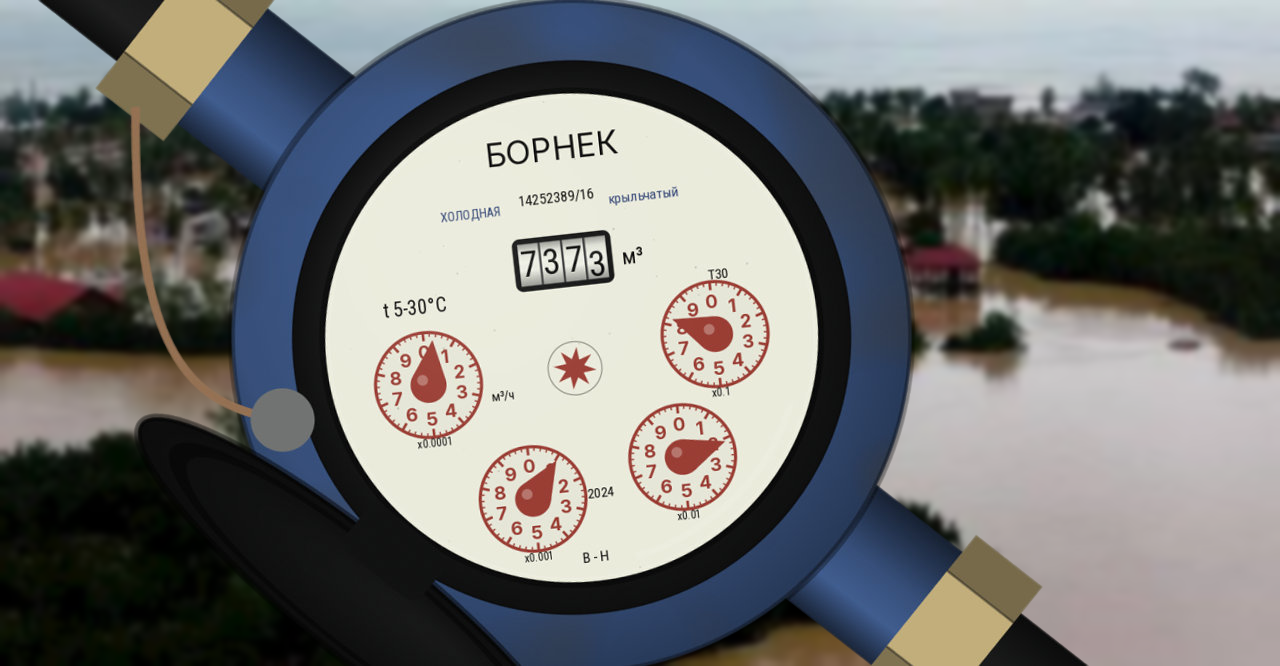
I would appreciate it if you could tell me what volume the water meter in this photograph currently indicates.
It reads 7372.8210 m³
